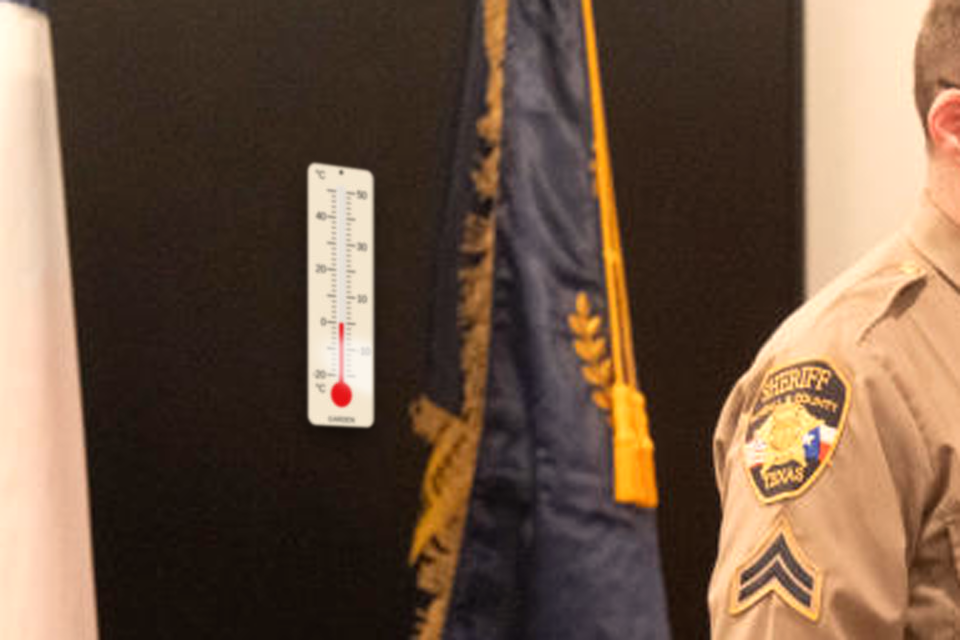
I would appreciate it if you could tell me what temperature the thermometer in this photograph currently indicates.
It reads 0 °C
